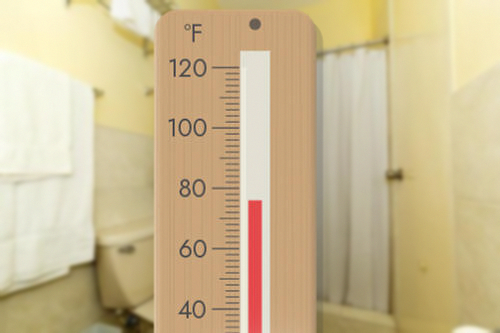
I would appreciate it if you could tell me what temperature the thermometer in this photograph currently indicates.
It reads 76 °F
